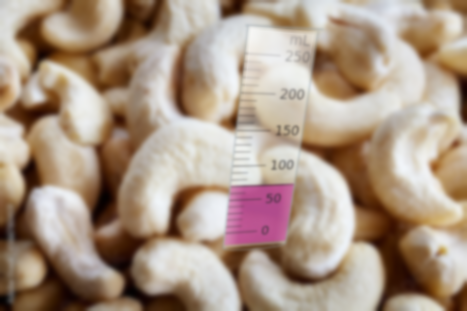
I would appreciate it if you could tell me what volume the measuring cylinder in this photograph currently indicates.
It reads 70 mL
